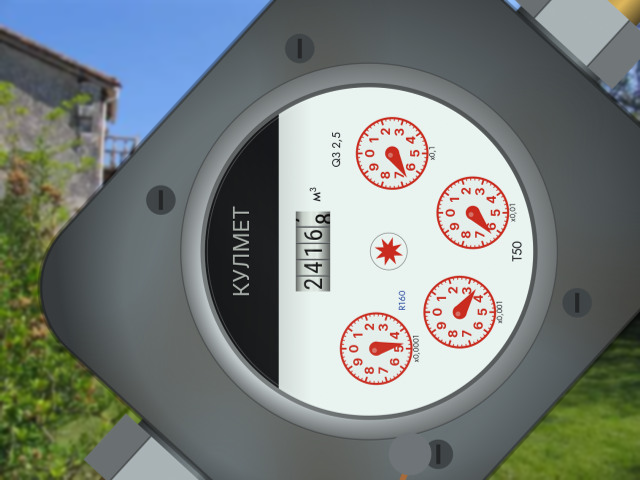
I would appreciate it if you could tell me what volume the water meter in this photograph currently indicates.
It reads 24167.6634 m³
